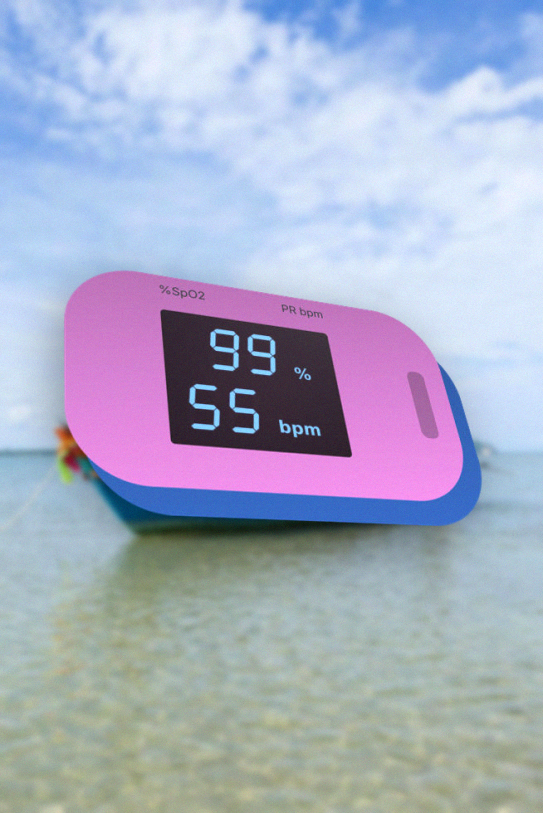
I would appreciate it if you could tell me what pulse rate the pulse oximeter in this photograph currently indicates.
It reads 55 bpm
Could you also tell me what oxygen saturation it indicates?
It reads 99 %
